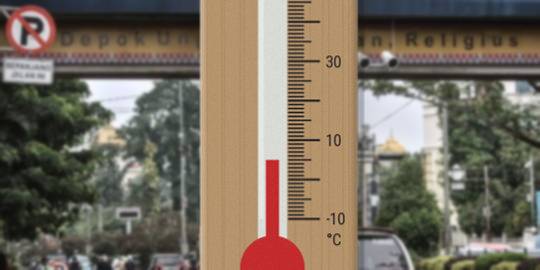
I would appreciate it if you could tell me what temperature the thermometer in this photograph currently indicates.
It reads 5 °C
